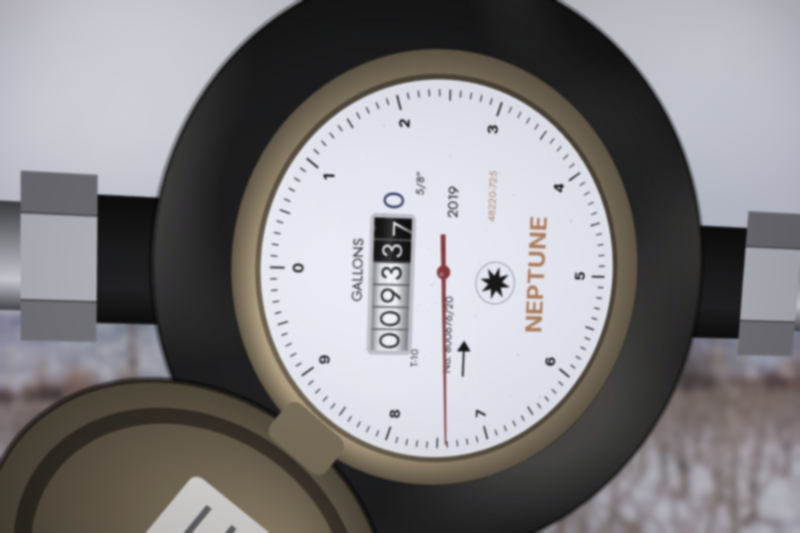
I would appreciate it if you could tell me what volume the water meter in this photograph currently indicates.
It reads 93367.4 gal
